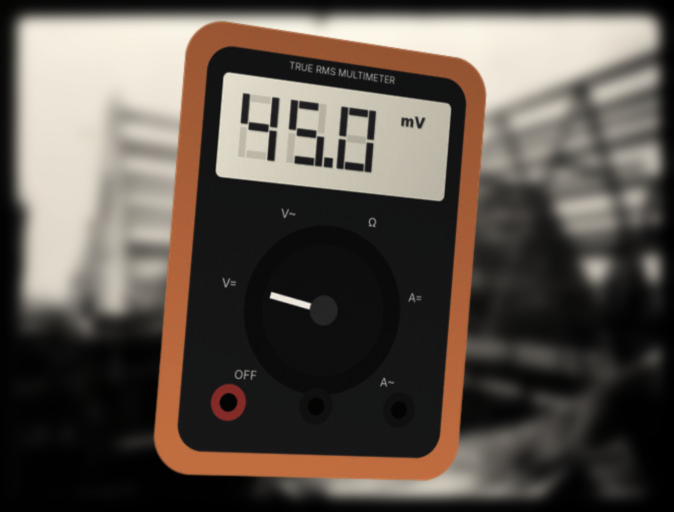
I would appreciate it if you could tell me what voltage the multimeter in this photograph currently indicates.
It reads 45.0 mV
